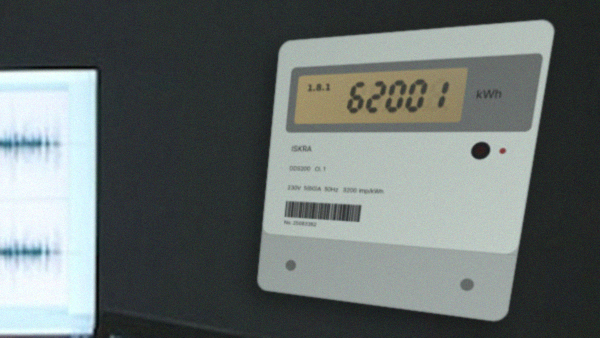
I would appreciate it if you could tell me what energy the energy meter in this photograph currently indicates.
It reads 62001 kWh
